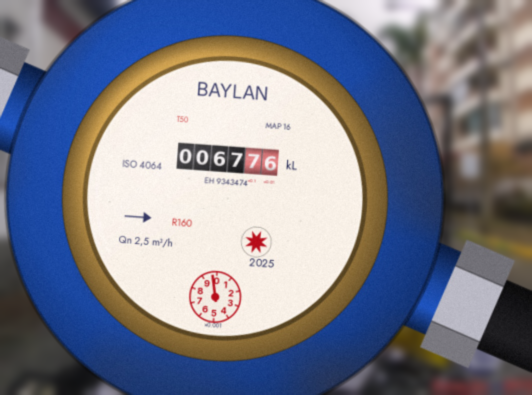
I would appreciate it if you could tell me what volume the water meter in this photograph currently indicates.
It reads 67.759 kL
